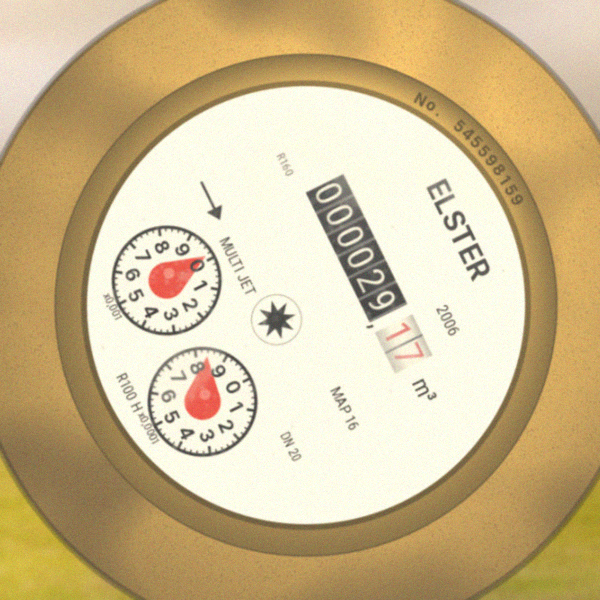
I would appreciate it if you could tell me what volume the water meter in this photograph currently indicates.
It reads 29.1698 m³
